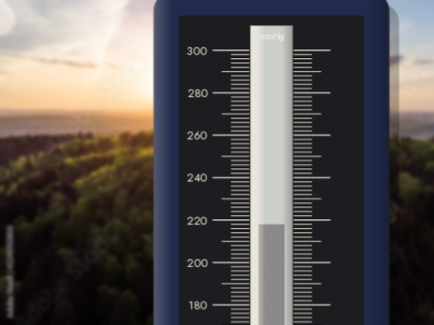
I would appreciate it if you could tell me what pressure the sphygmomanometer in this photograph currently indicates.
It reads 218 mmHg
